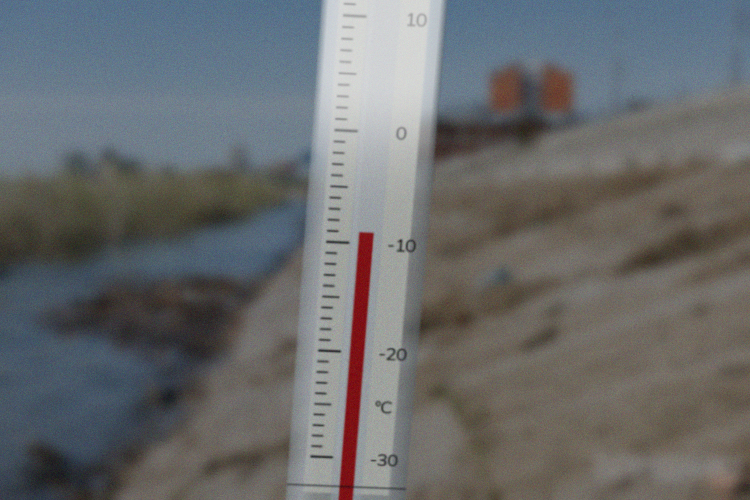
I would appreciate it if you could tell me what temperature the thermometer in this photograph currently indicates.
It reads -9 °C
